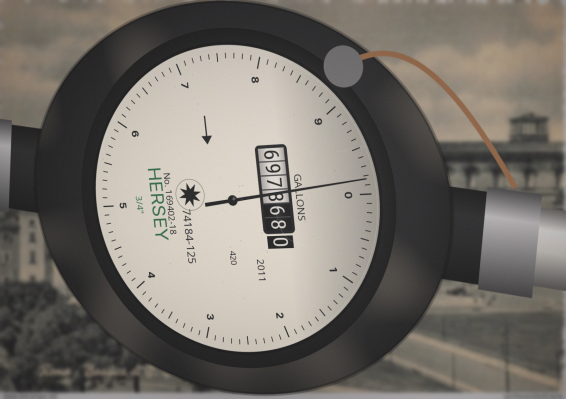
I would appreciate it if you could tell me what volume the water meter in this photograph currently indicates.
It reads 6978679.8 gal
